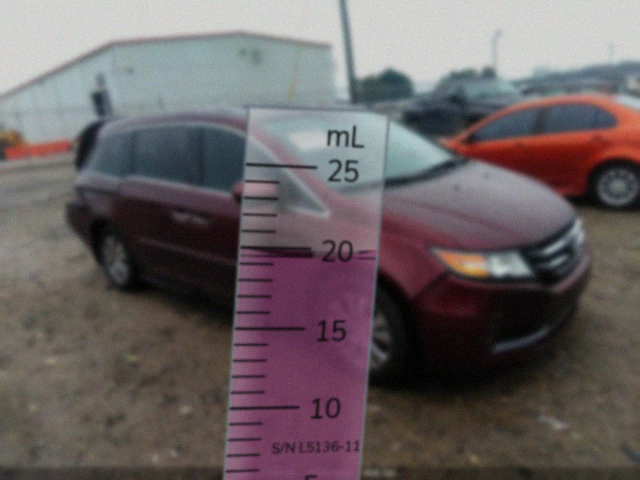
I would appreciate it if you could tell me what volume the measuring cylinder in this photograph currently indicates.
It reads 19.5 mL
